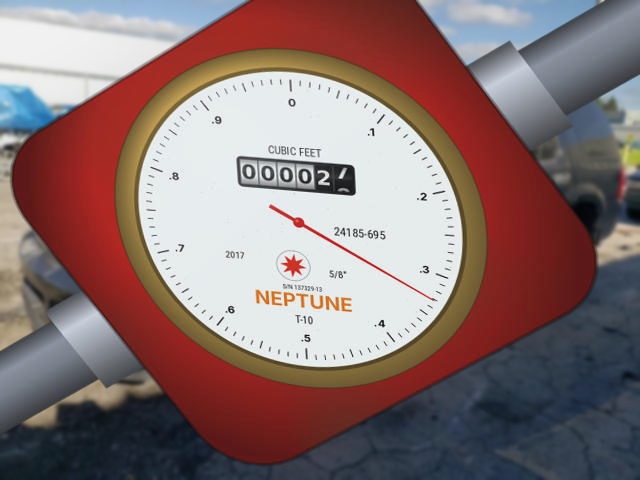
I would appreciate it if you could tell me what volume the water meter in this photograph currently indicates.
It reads 27.33 ft³
